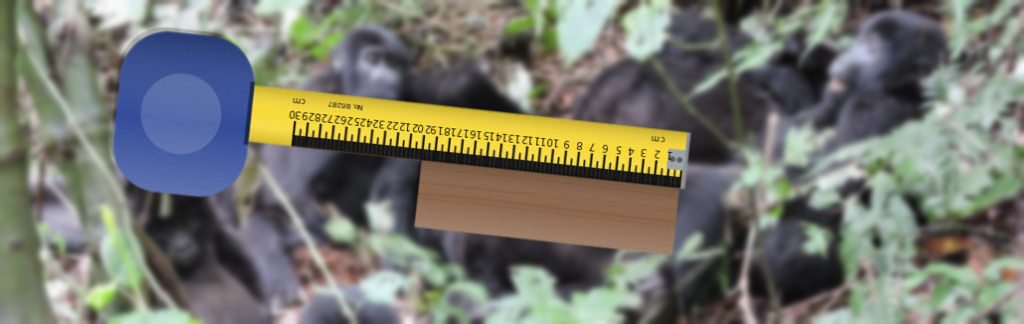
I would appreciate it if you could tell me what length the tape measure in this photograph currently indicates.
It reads 20 cm
